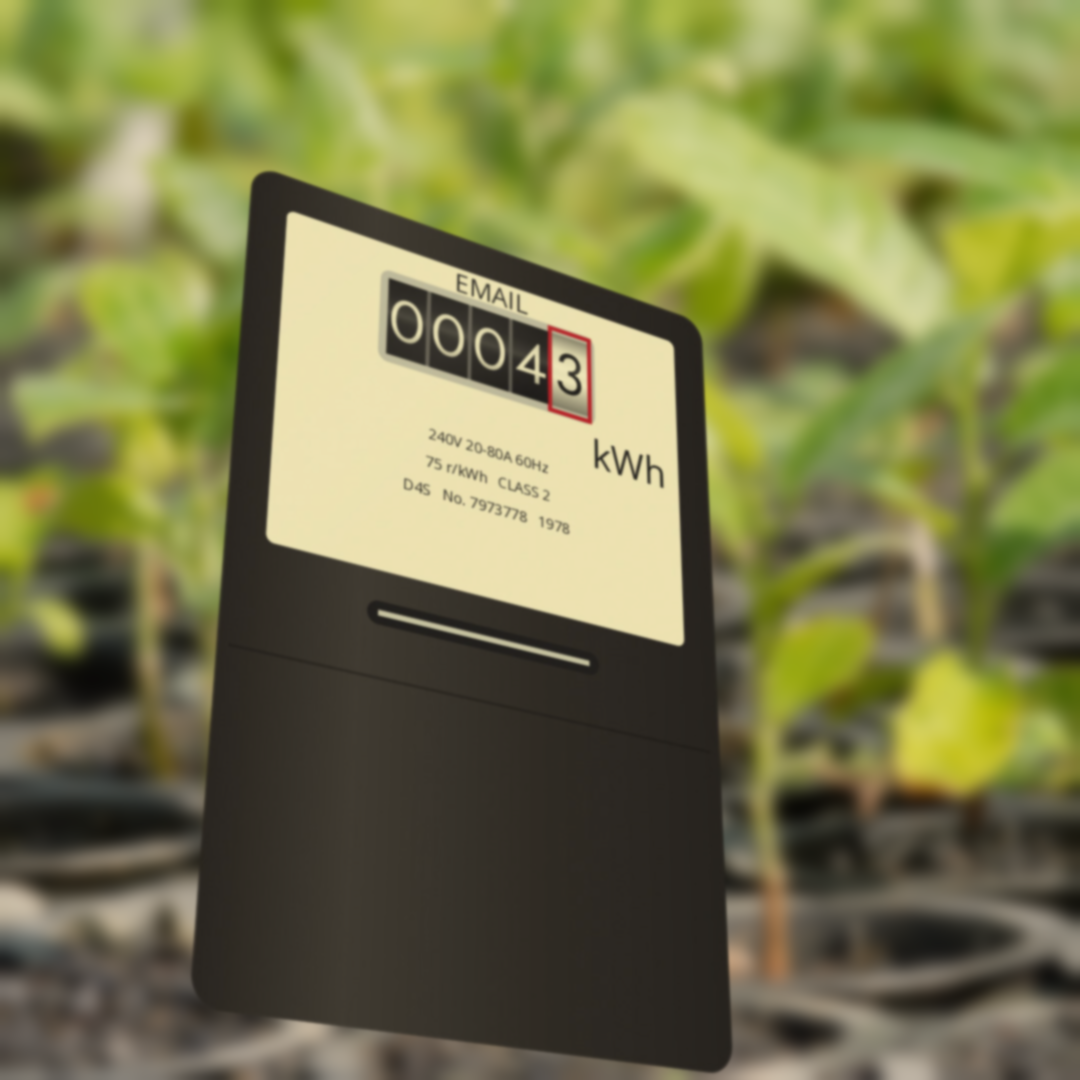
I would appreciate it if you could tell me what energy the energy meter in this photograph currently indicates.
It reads 4.3 kWh
